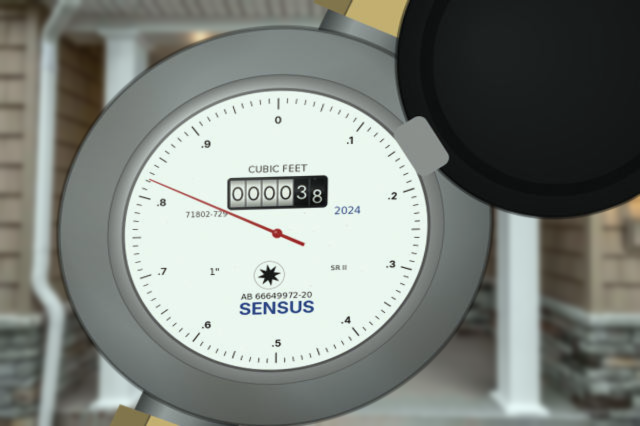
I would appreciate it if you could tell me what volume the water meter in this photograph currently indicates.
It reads 37.82 ft³
